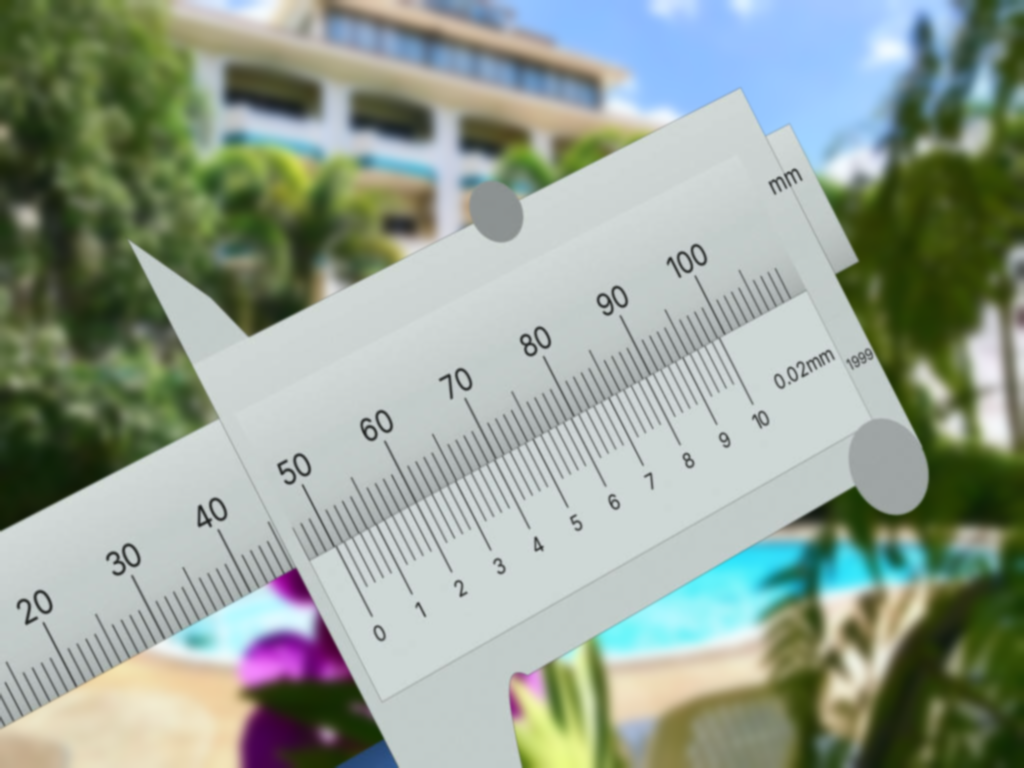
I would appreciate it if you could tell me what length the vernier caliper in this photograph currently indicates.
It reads 50.2 mm
